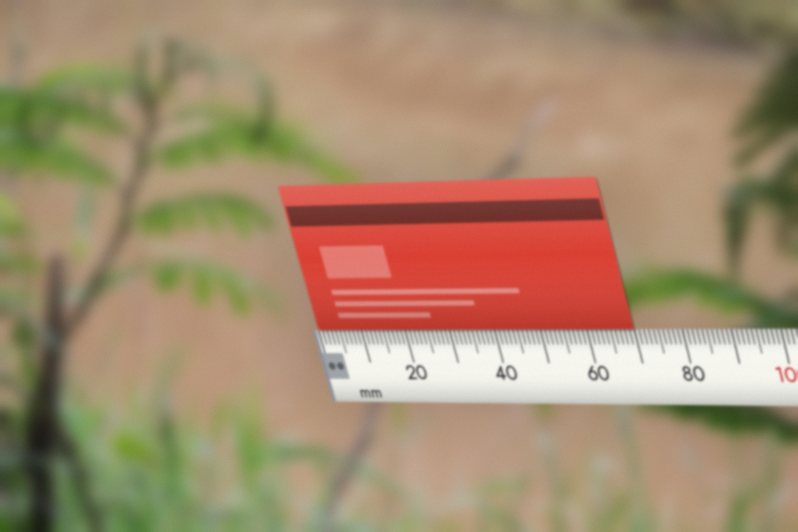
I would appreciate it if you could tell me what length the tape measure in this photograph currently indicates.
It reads 70 mm
